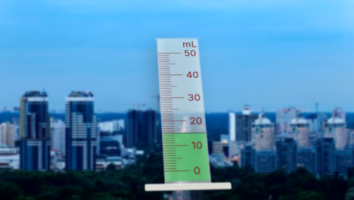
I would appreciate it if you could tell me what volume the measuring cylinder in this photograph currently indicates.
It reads 15 mL
